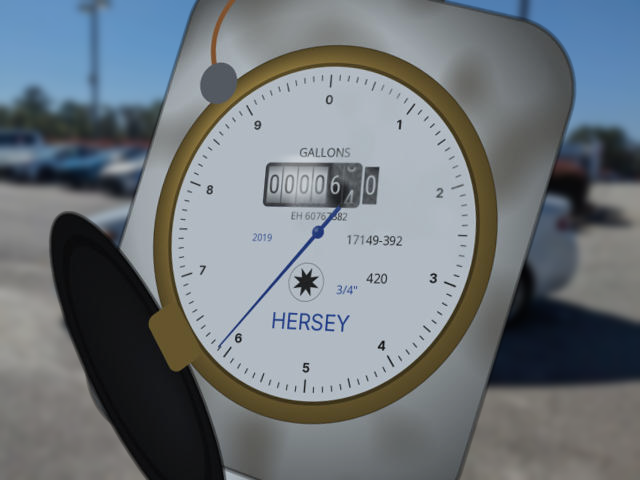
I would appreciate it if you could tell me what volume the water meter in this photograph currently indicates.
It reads 636.1 gal
